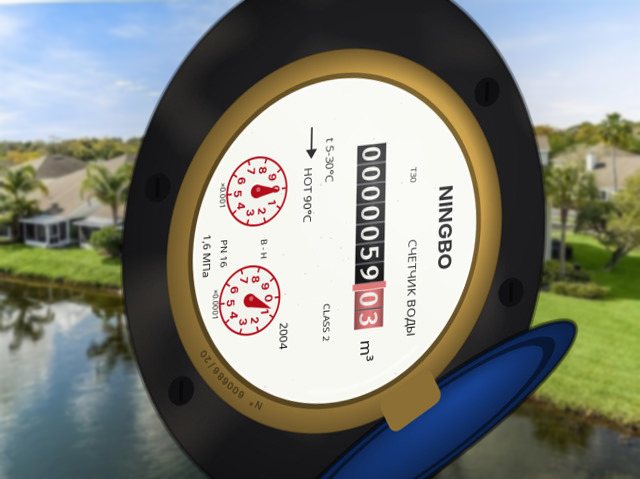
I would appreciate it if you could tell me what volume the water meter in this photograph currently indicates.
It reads 59.0300 m³
